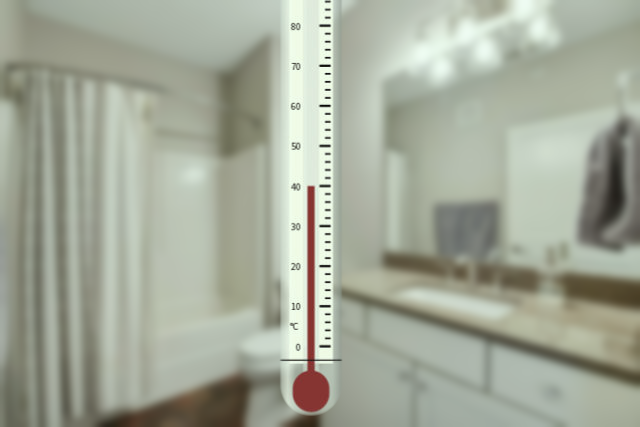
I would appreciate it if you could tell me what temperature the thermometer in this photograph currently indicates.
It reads 40 °C
